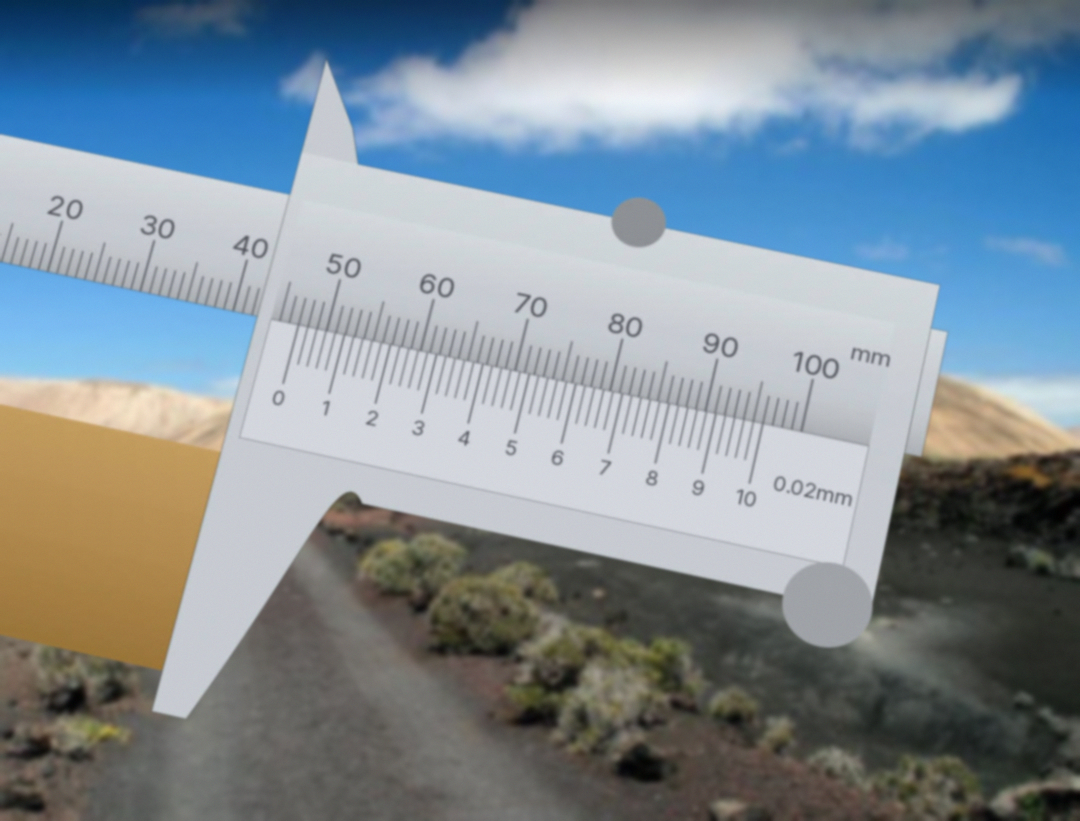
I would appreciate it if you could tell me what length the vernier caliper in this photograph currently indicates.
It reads 47.0 mm
